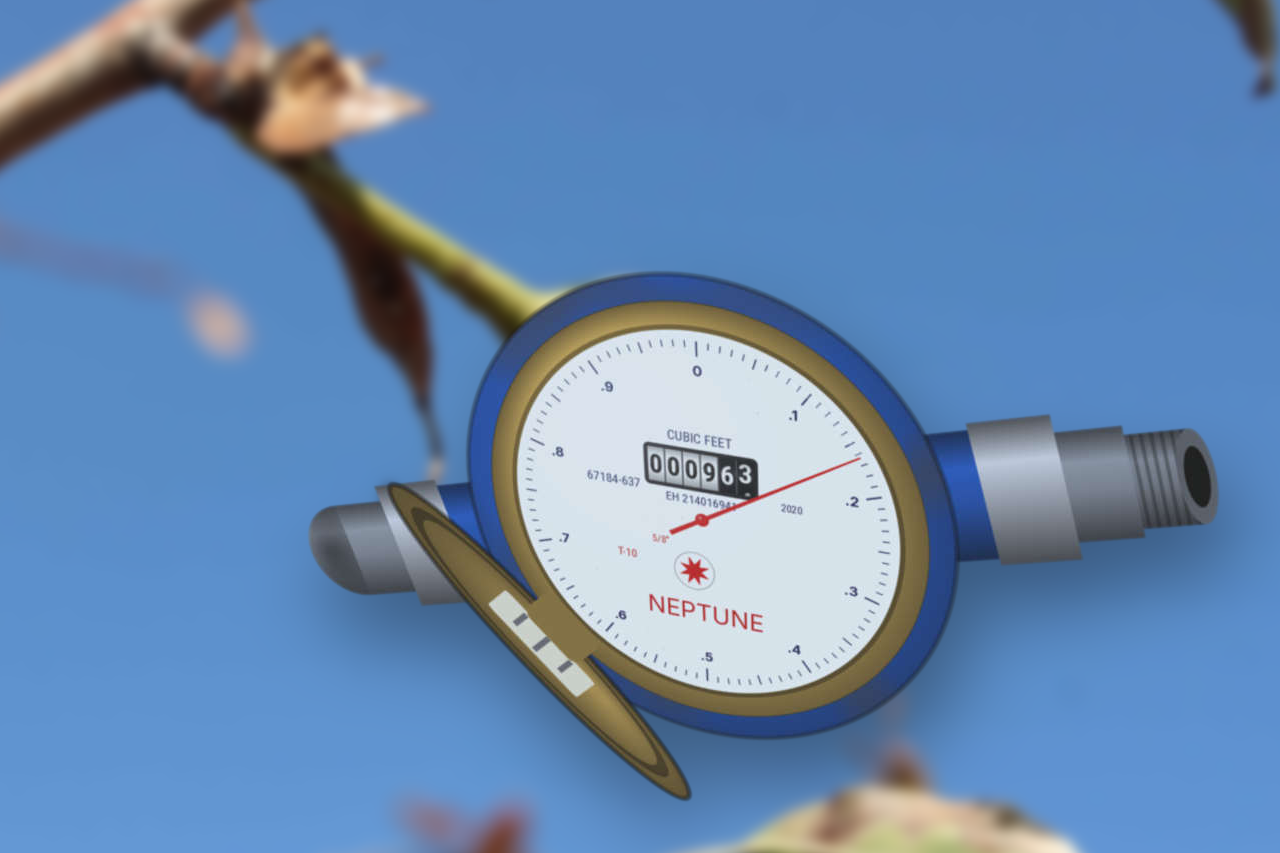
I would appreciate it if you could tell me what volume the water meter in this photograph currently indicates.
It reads 963.16 ft³
